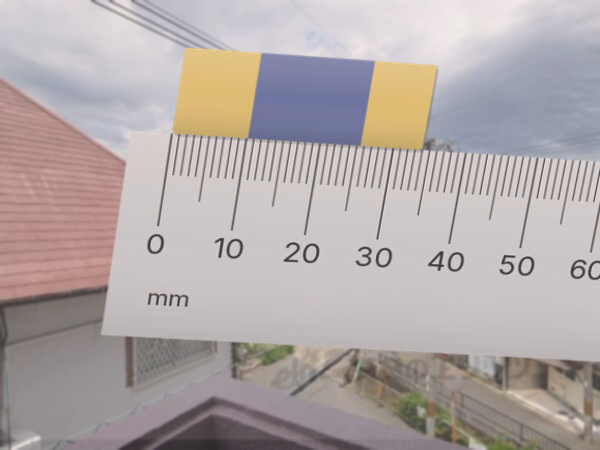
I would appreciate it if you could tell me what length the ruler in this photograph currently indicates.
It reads 34 mm
